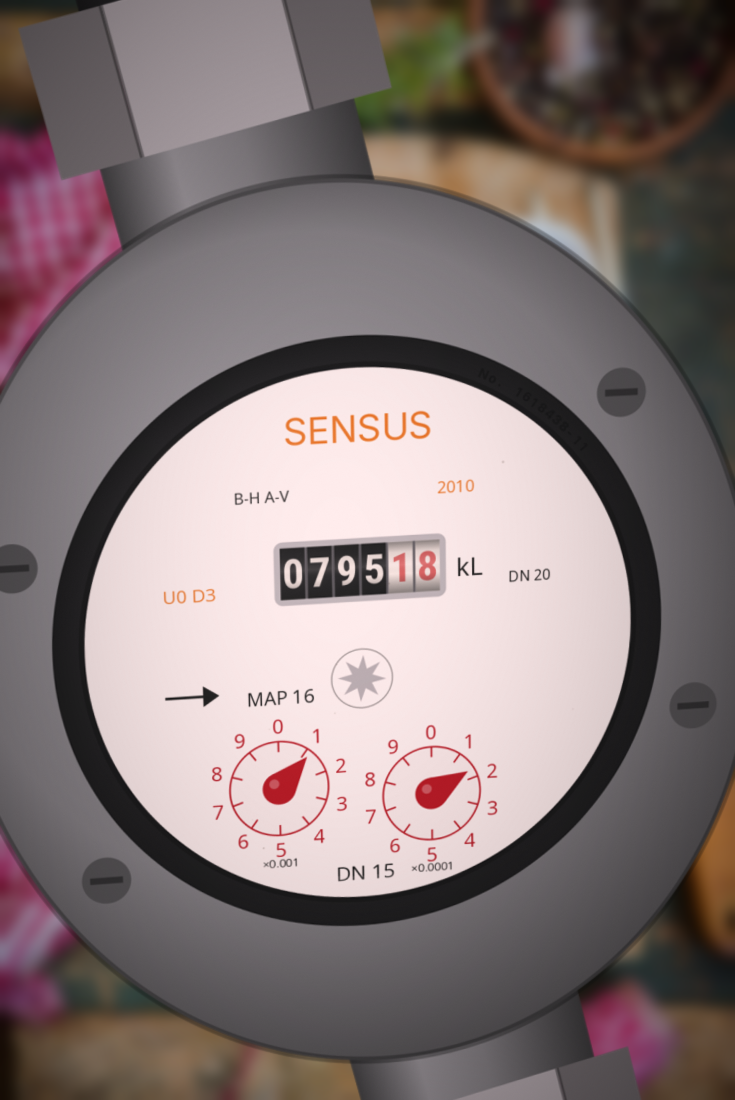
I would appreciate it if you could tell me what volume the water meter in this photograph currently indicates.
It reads 795.1811 kL
